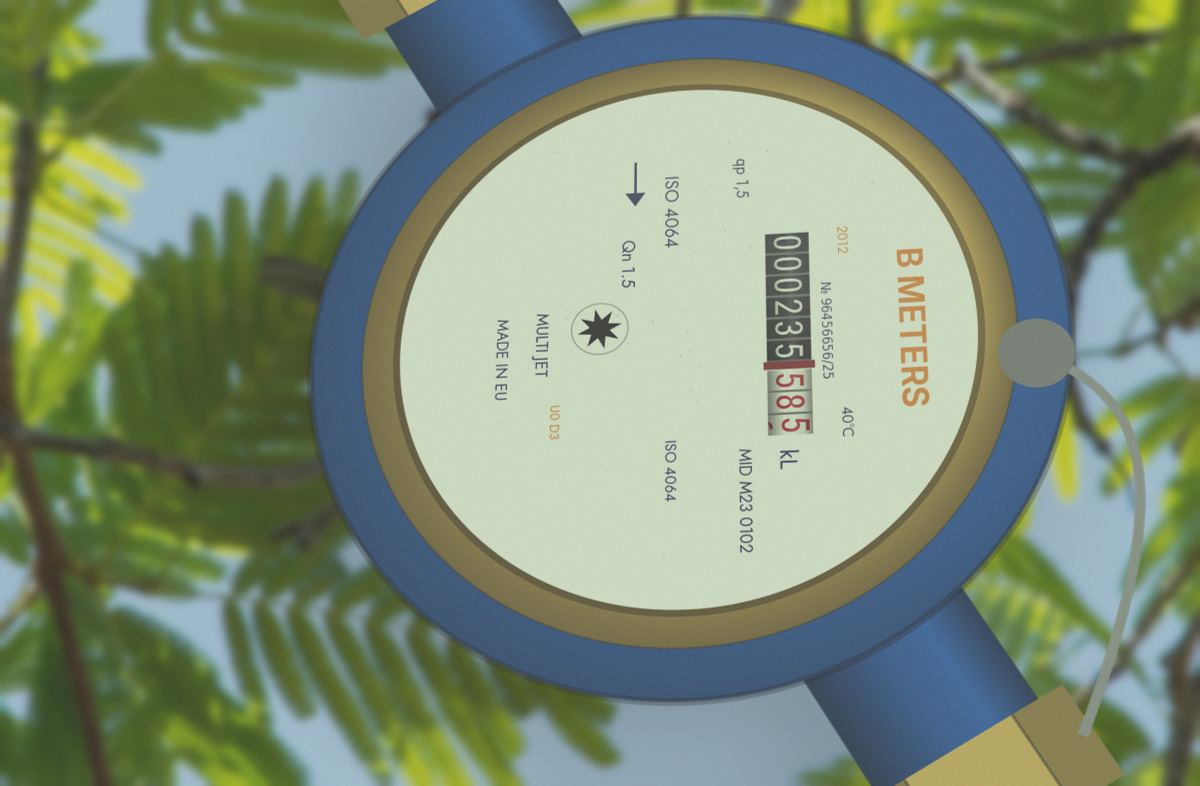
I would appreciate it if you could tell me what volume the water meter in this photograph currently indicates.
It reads 235.585 kL
